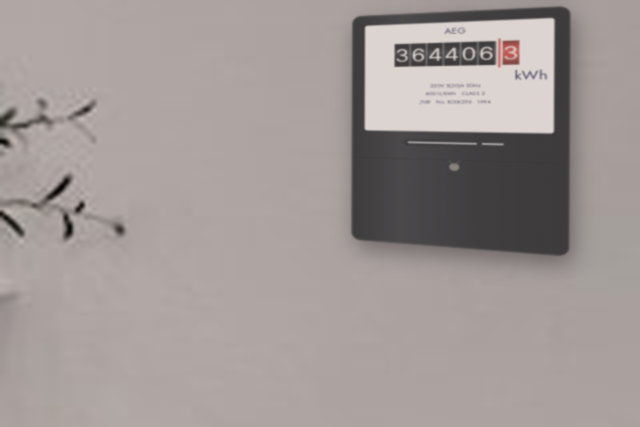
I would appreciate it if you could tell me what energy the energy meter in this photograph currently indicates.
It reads 364406.3 kWh
